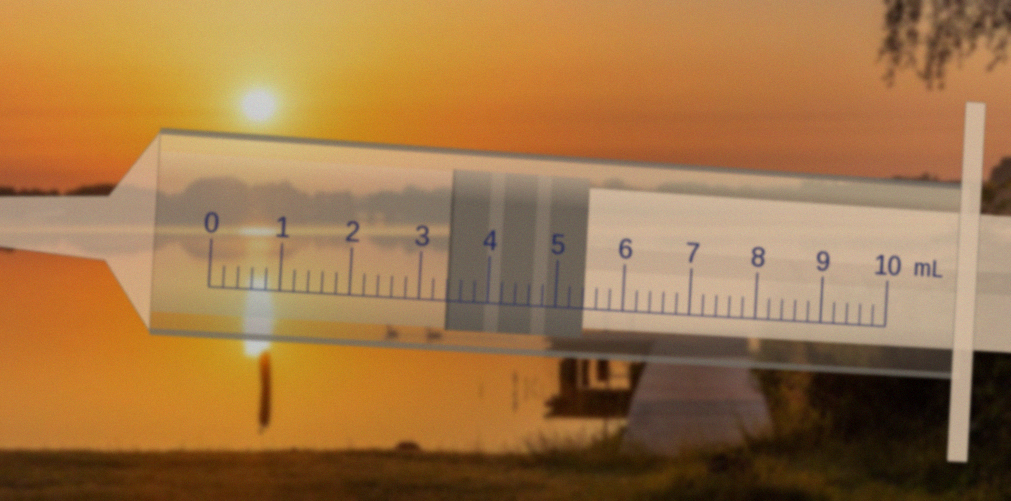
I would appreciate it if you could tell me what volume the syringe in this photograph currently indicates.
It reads 3.4 mL
